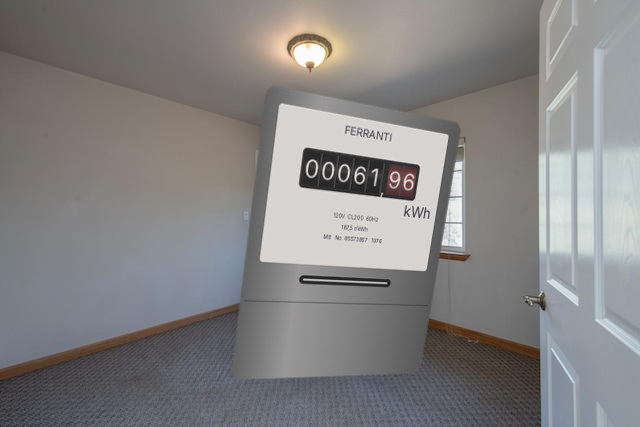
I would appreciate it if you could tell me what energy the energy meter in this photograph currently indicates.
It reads 61.96 kWh
